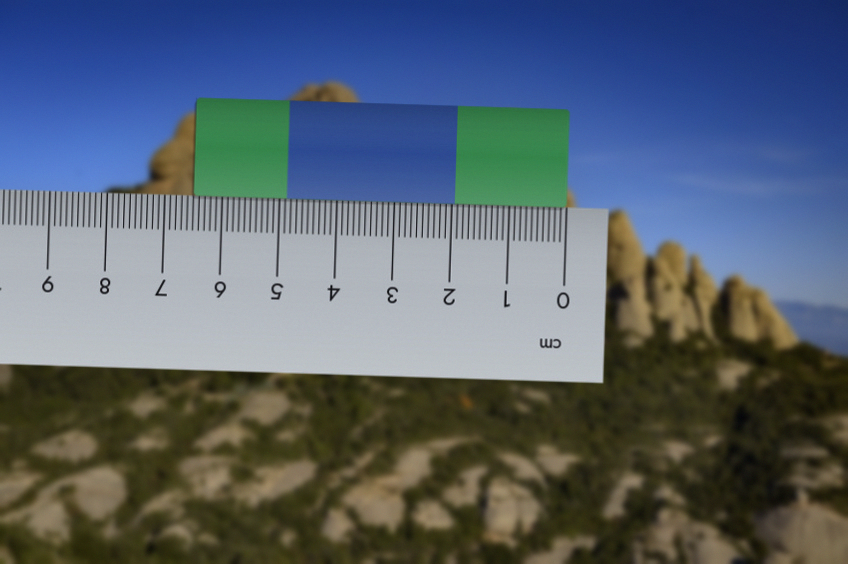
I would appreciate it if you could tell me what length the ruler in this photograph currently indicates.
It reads 6.5 cm
